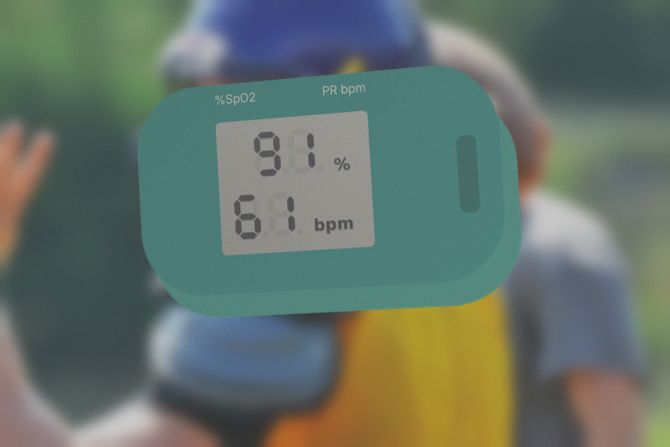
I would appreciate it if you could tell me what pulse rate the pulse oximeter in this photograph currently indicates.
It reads 61 bpm
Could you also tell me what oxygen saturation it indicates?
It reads 91 %
